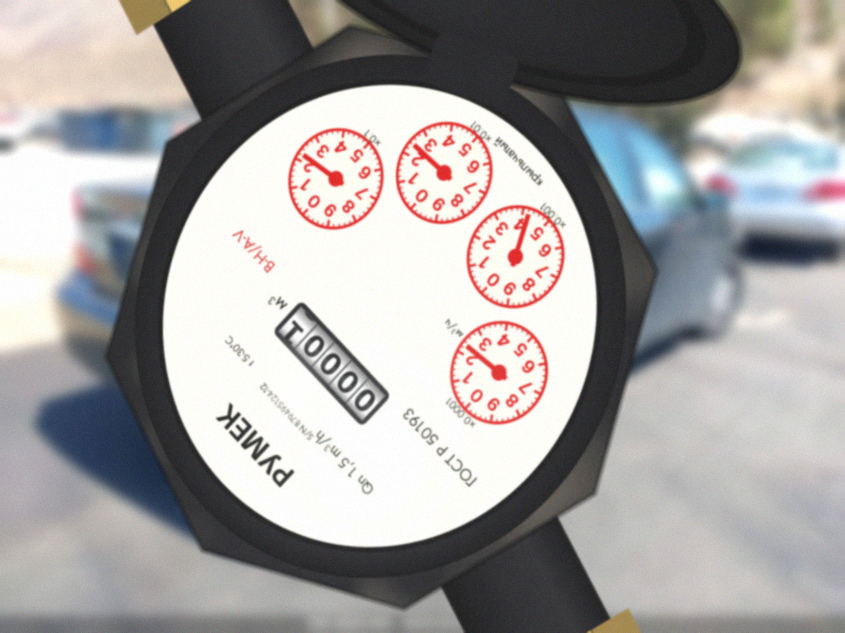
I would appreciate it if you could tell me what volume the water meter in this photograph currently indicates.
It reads 1.2242 m³
